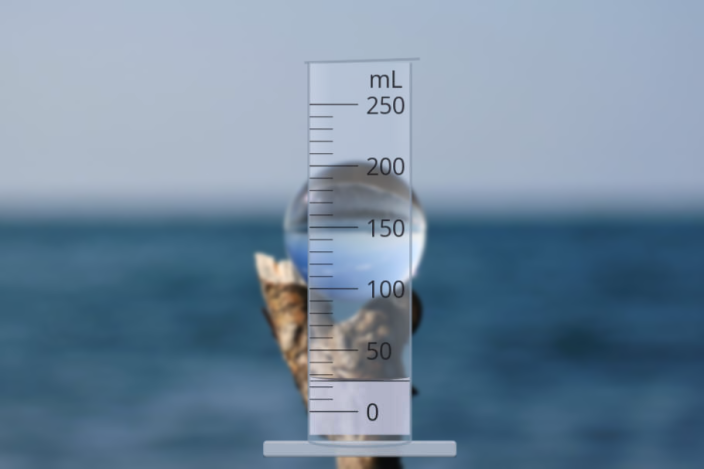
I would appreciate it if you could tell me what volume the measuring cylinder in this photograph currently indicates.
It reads 25 mL
